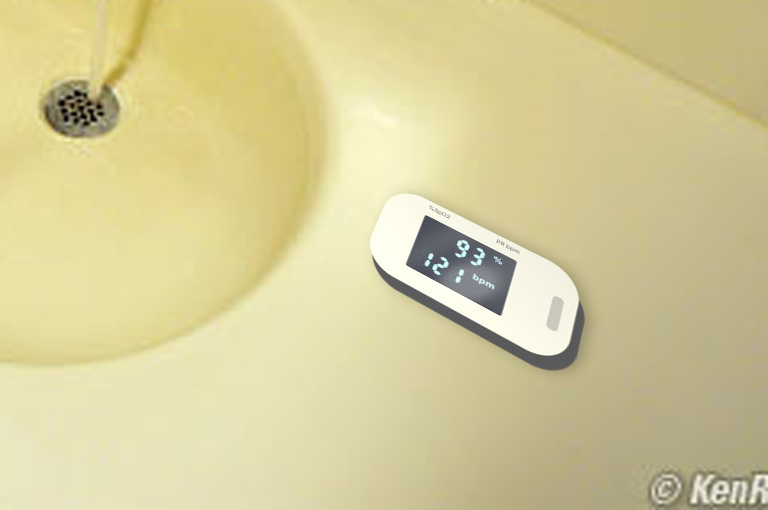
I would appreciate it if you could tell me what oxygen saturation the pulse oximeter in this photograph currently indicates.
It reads 93 %
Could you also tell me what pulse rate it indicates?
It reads 121 bpm
